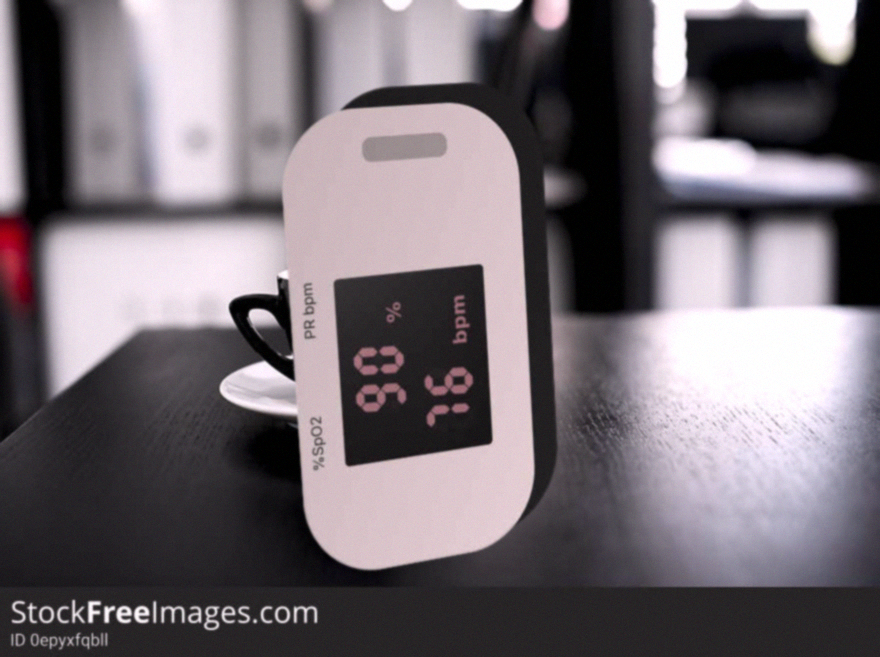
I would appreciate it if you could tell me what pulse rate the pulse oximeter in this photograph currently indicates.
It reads 76 bpm
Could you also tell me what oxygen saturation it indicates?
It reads 90 %
